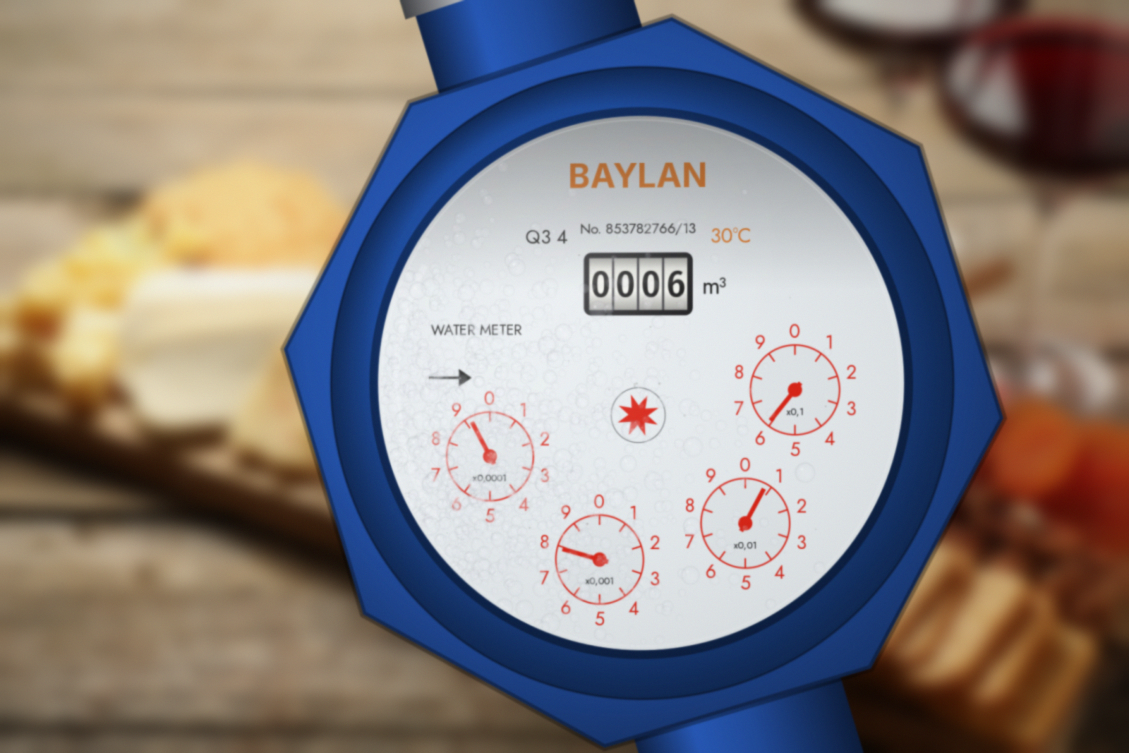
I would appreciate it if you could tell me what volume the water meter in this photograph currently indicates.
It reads 6.6079 m³
